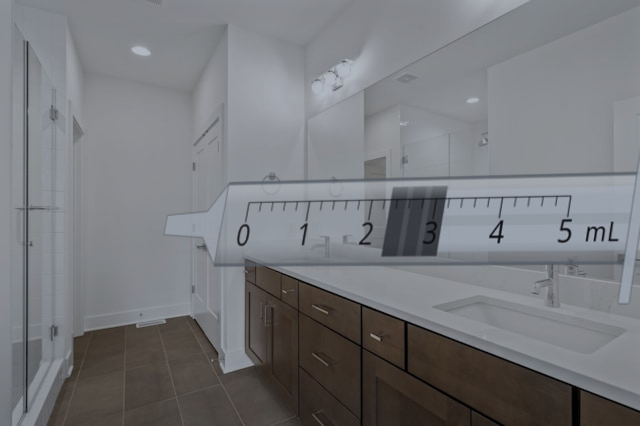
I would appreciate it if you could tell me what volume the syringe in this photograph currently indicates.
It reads 2.3 mL
